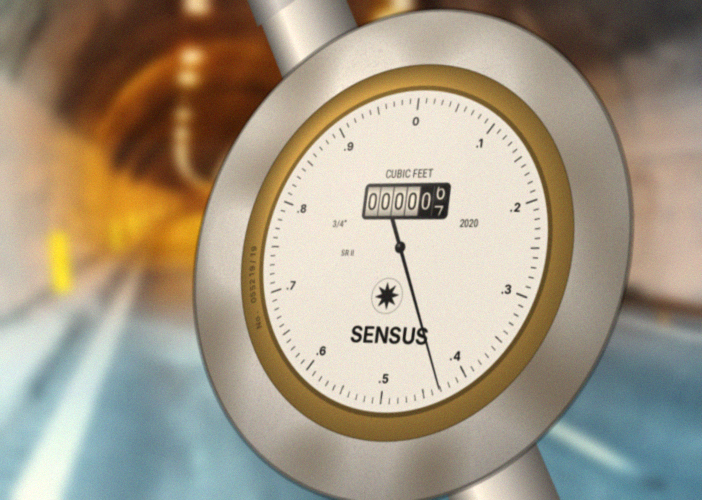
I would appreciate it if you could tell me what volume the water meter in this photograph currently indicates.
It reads 6.43 ft³
